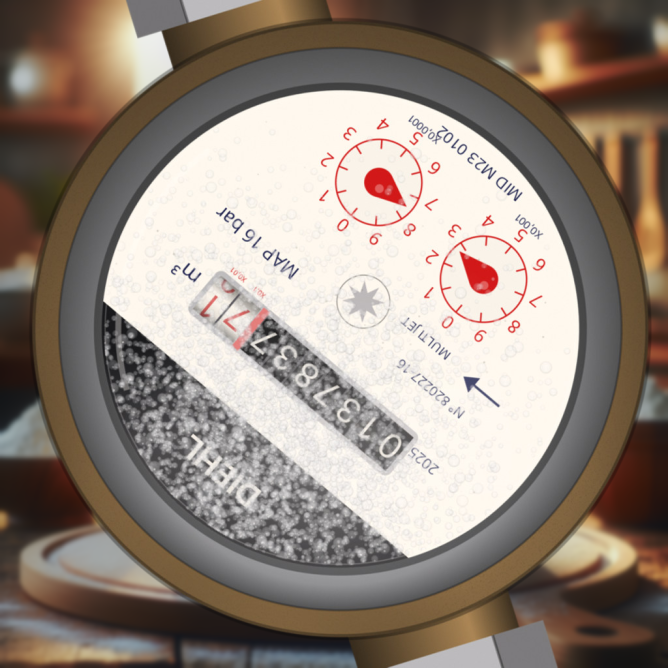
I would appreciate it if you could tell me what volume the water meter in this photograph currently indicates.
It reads 137837.7127 m³
